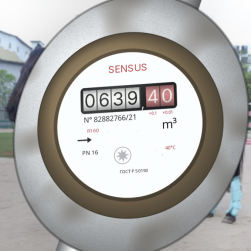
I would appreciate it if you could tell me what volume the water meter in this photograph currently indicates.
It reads 639.40 m³
